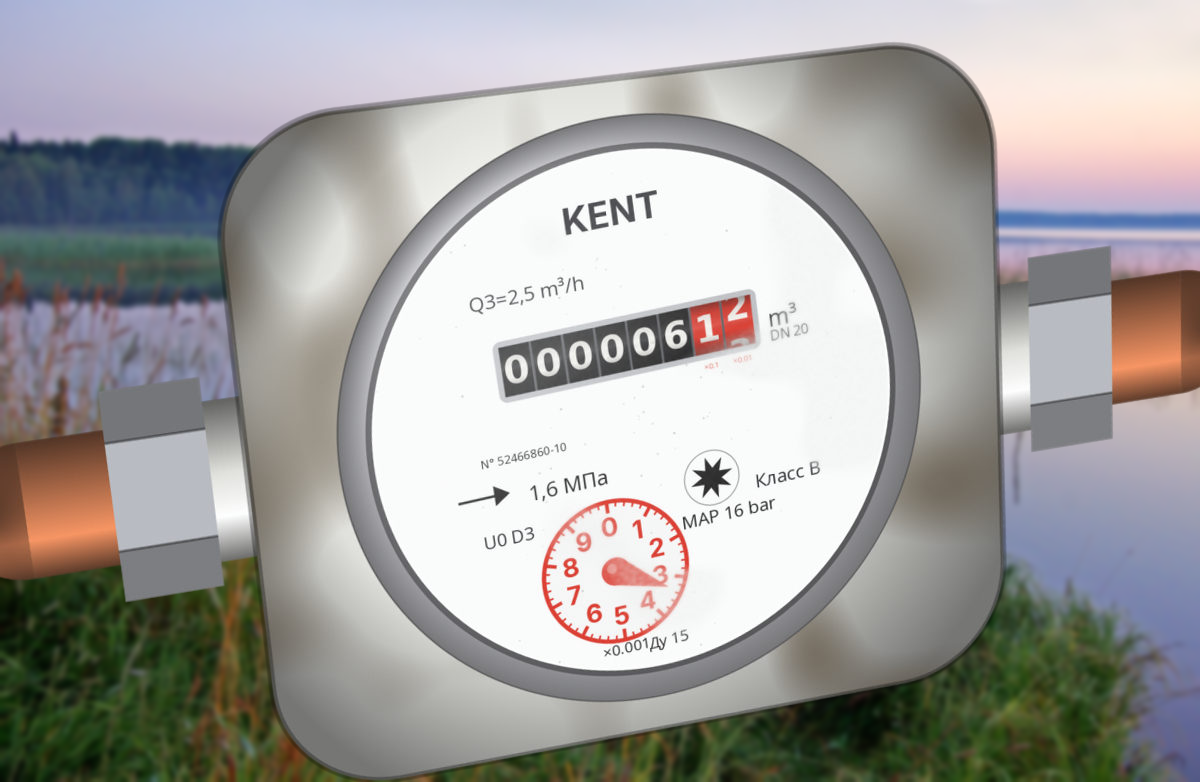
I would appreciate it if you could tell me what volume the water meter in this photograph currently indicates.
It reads 6.123 m³
